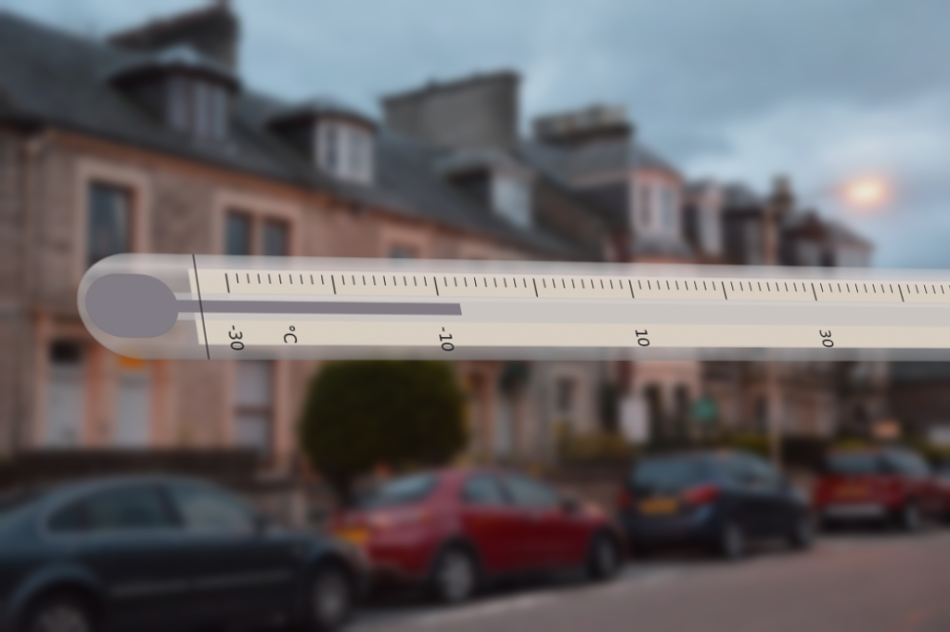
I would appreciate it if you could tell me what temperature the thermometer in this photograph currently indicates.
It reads -8 °C
